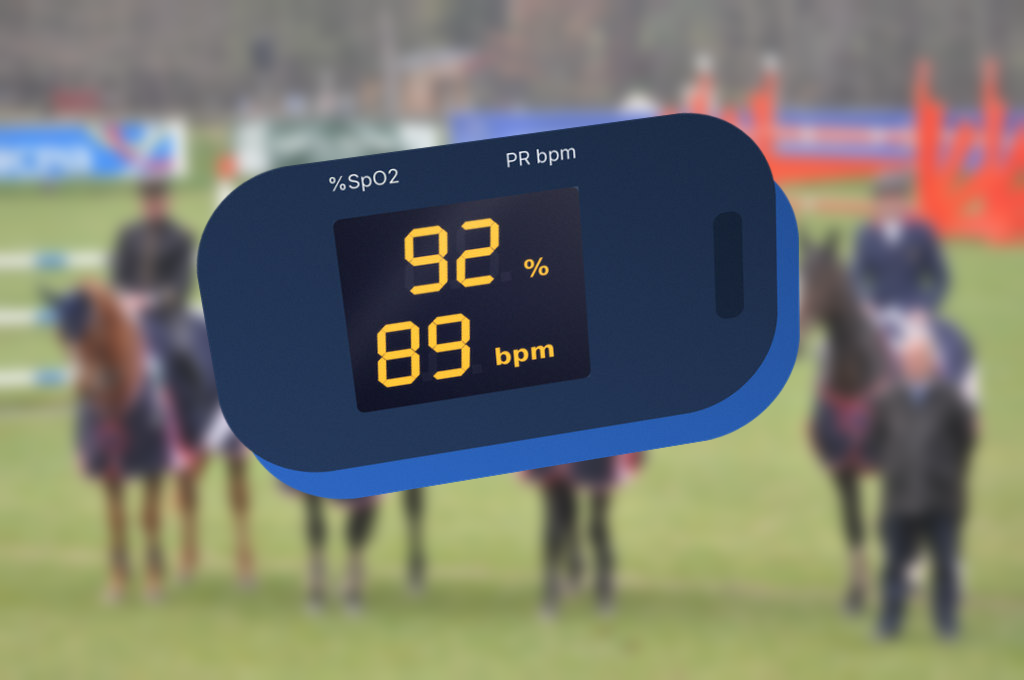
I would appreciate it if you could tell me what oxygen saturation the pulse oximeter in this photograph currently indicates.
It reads 92 %
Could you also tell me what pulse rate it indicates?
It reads 89 bpm
